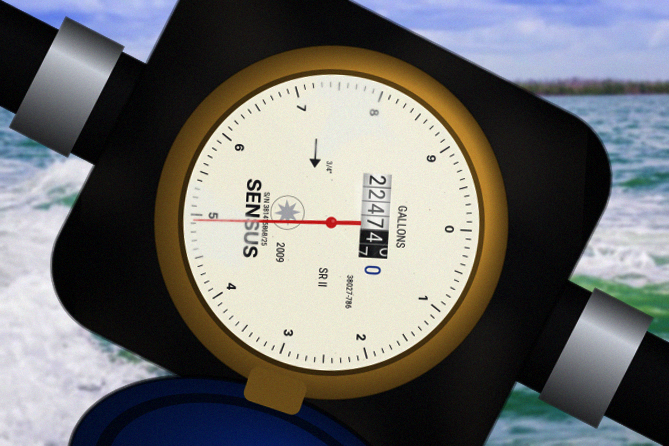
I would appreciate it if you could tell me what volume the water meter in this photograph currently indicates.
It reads 2247464.9 gal
